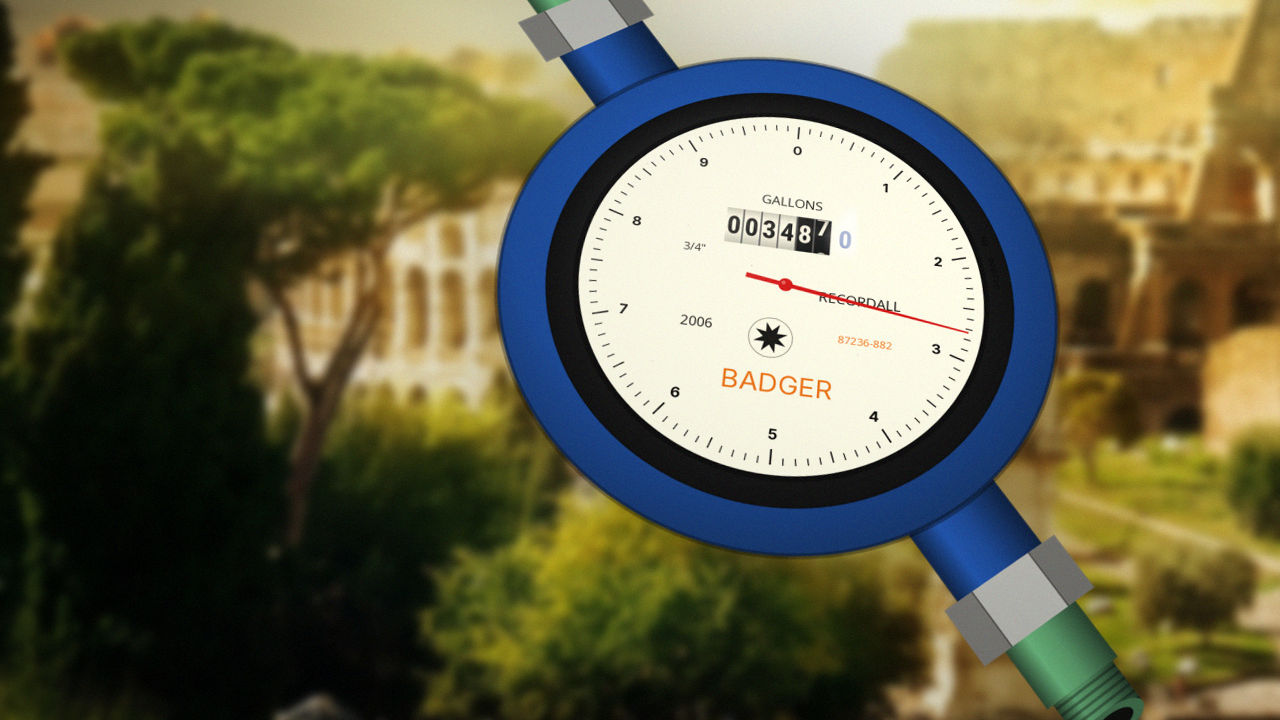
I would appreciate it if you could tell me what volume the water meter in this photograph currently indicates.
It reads 34872.7 gal
